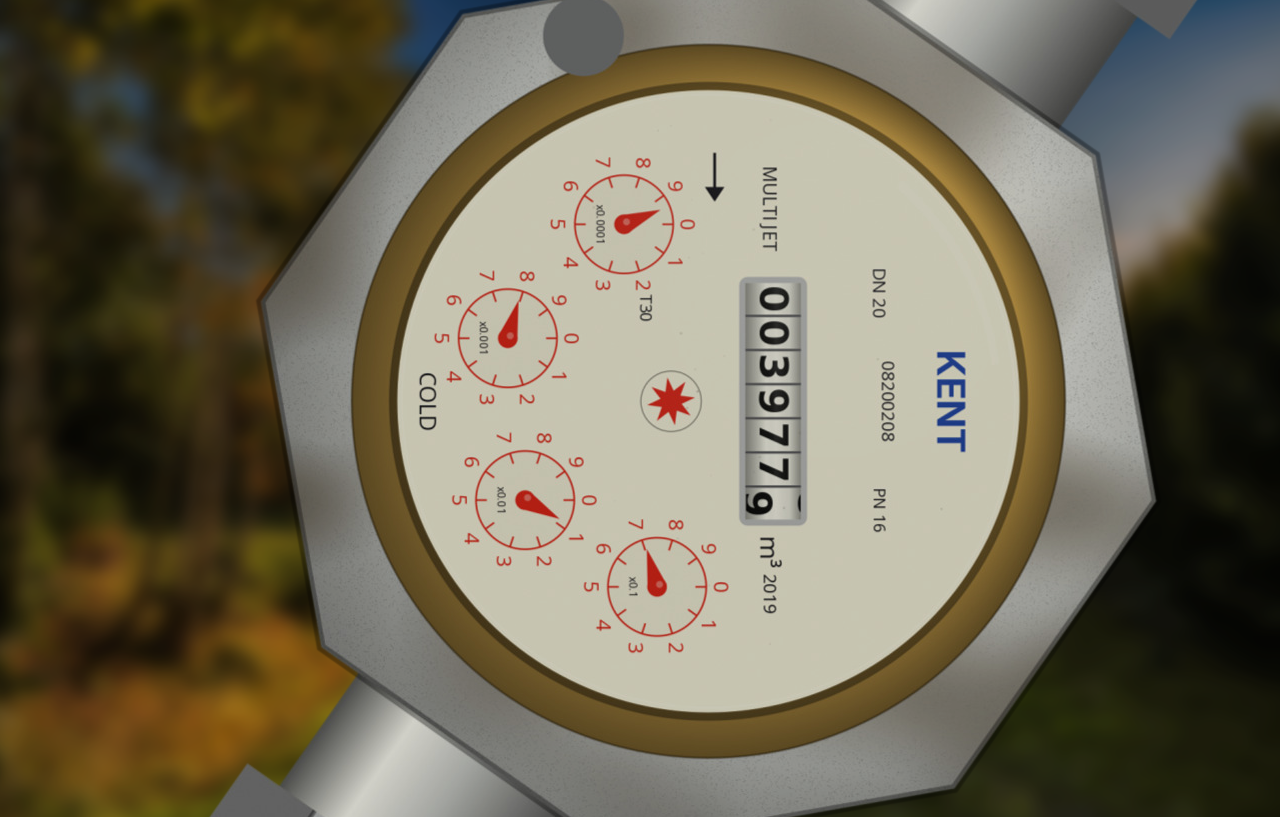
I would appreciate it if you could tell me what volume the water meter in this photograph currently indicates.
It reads 39778.7079 m³
